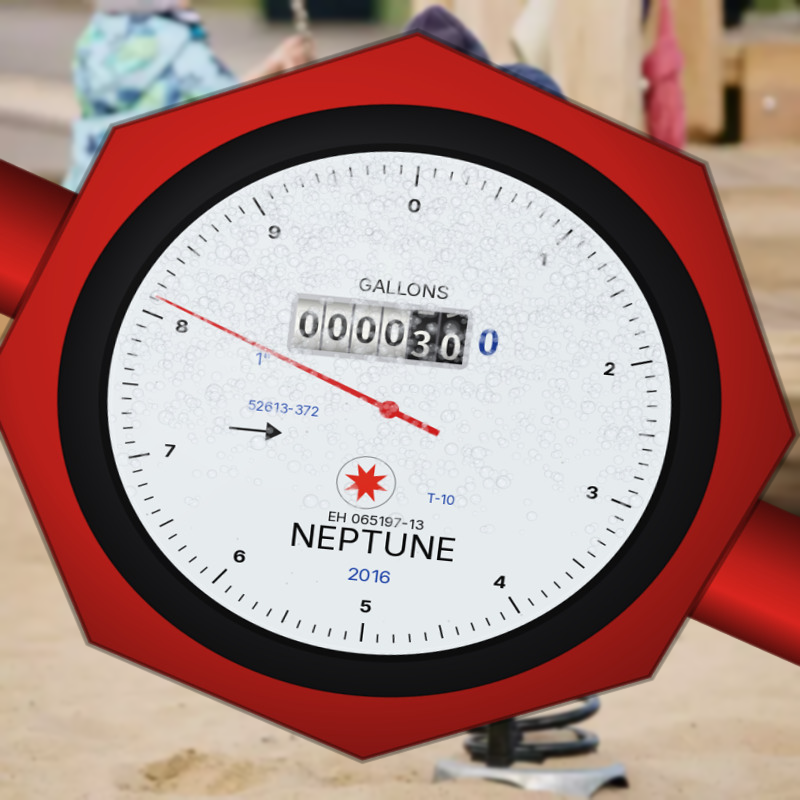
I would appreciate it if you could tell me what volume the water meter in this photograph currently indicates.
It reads 298.1 gal
